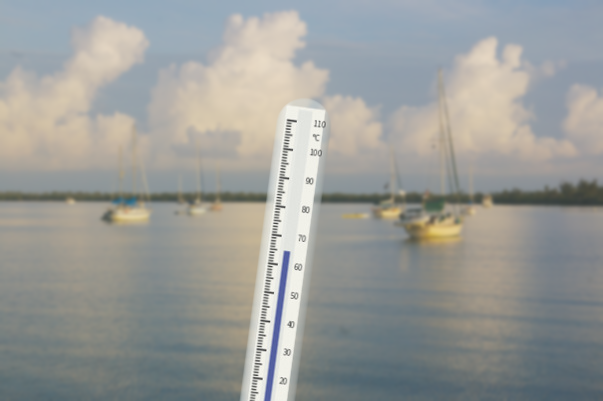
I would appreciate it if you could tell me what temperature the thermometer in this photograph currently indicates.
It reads 65 °C
